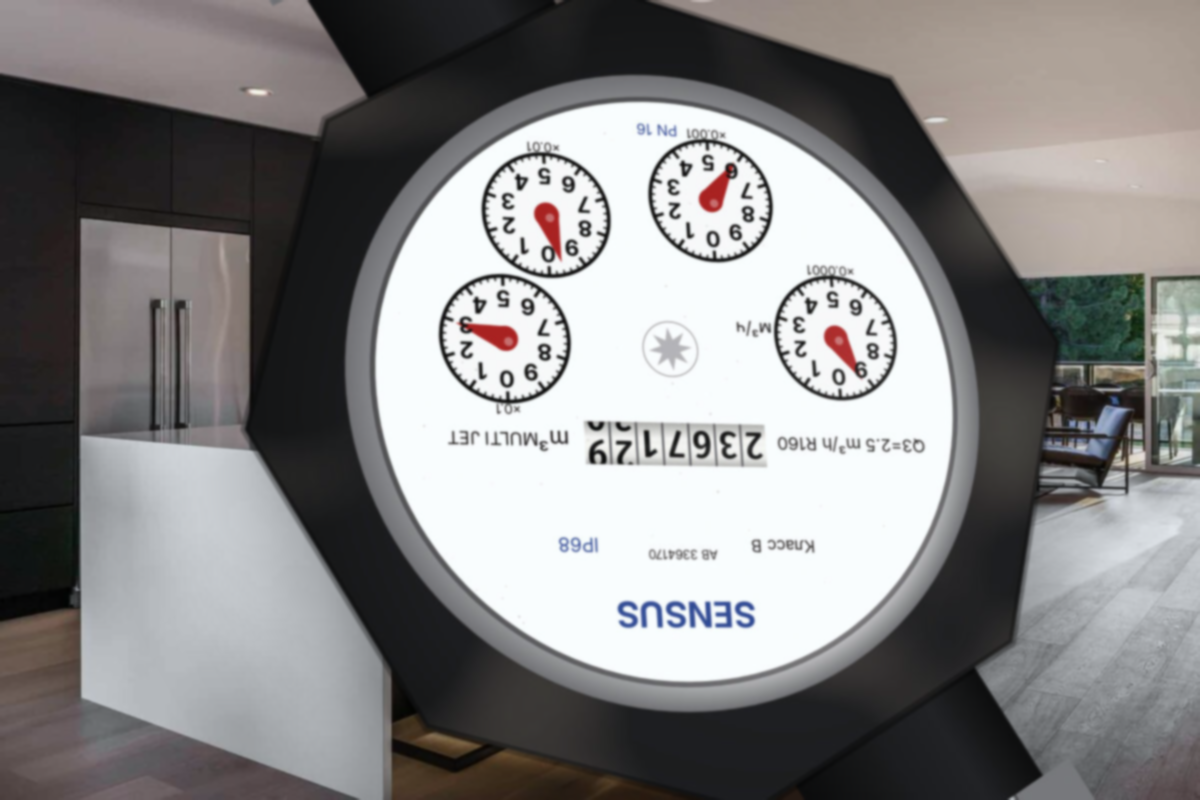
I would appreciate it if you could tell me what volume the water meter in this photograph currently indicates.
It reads 2367129.2959 m³
